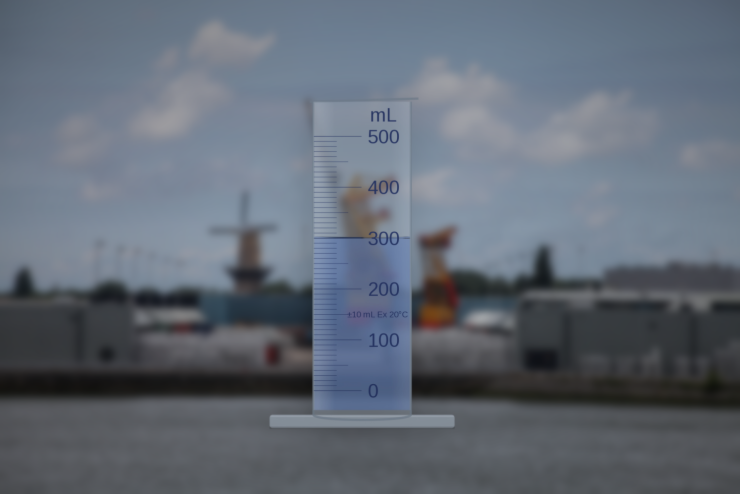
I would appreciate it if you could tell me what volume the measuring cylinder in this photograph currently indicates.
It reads 300 mL
